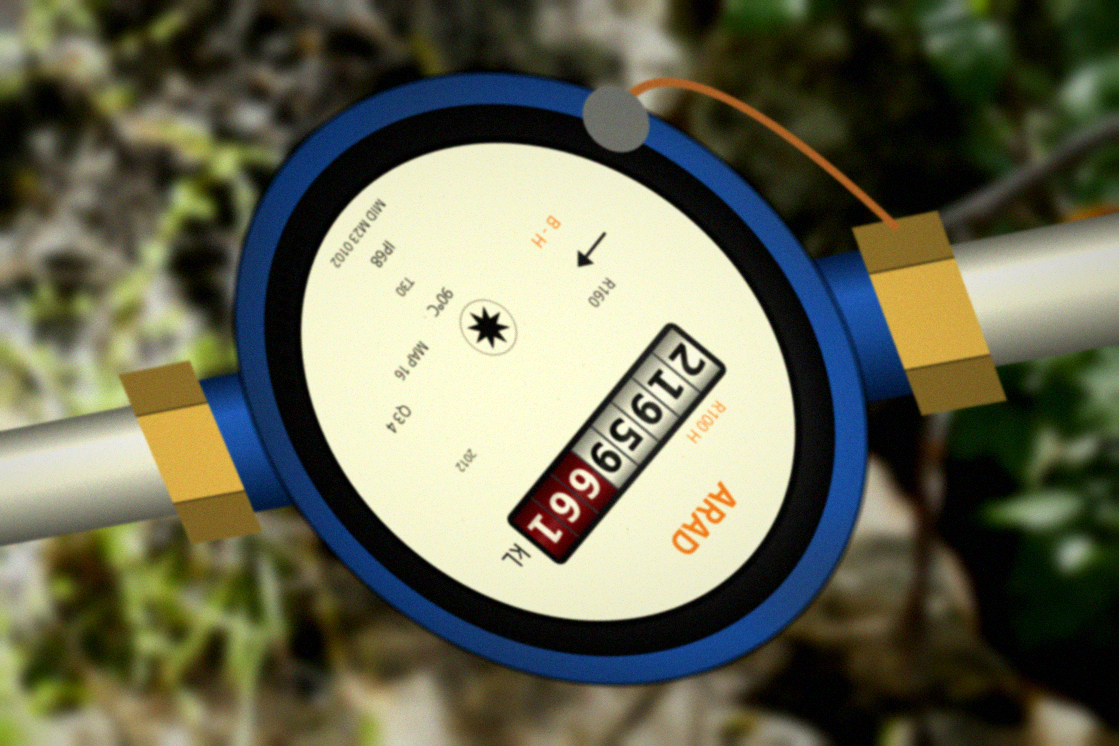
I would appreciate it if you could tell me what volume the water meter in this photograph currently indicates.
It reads 21959.661 kL
